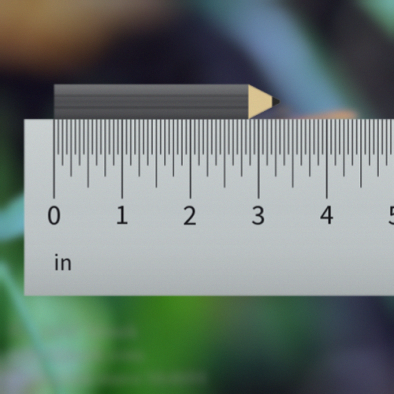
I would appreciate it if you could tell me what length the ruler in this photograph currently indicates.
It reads 3.3125 in
